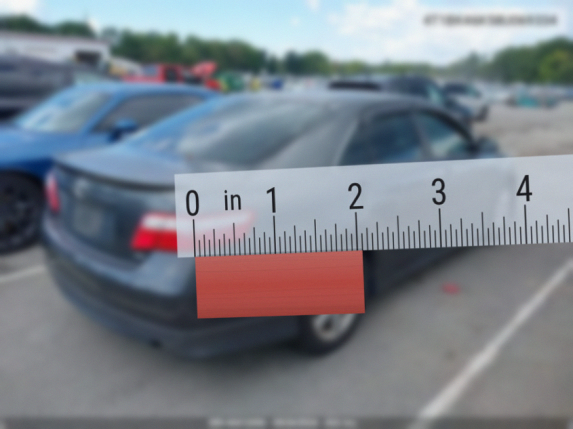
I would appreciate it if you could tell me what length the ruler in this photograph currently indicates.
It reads 2.0625 in
